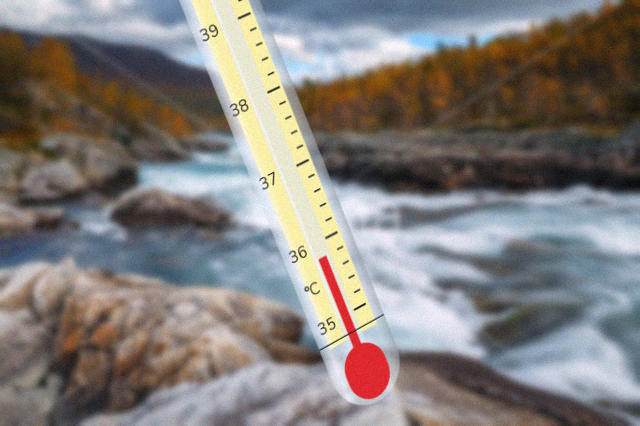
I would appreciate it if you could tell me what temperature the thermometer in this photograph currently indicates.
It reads 35.8 °C
